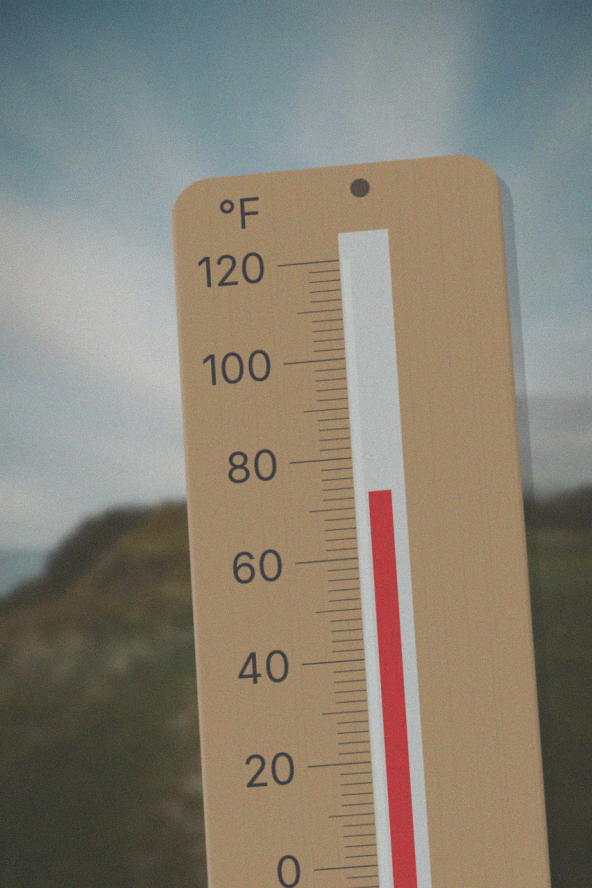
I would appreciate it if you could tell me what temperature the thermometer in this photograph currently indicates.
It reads 73 °F
